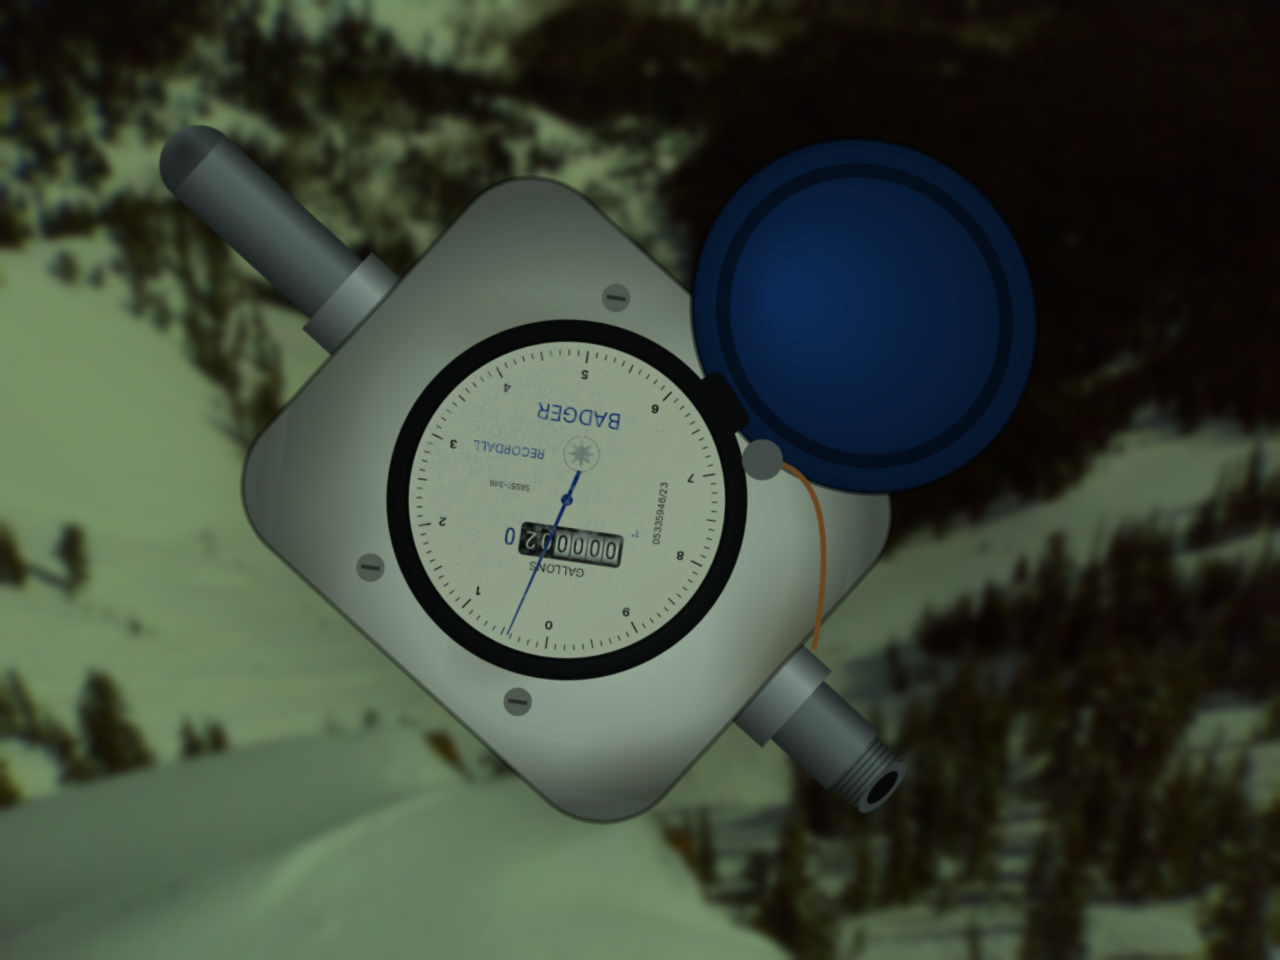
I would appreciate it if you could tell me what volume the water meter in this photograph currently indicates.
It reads 20.4 gal
